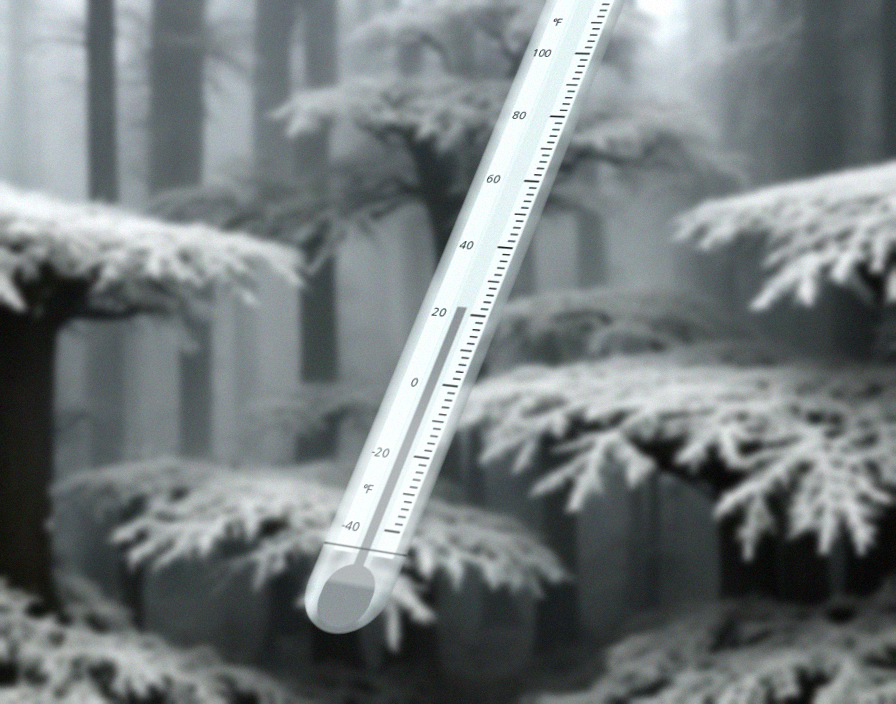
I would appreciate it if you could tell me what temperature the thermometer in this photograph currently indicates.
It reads 22 °F
